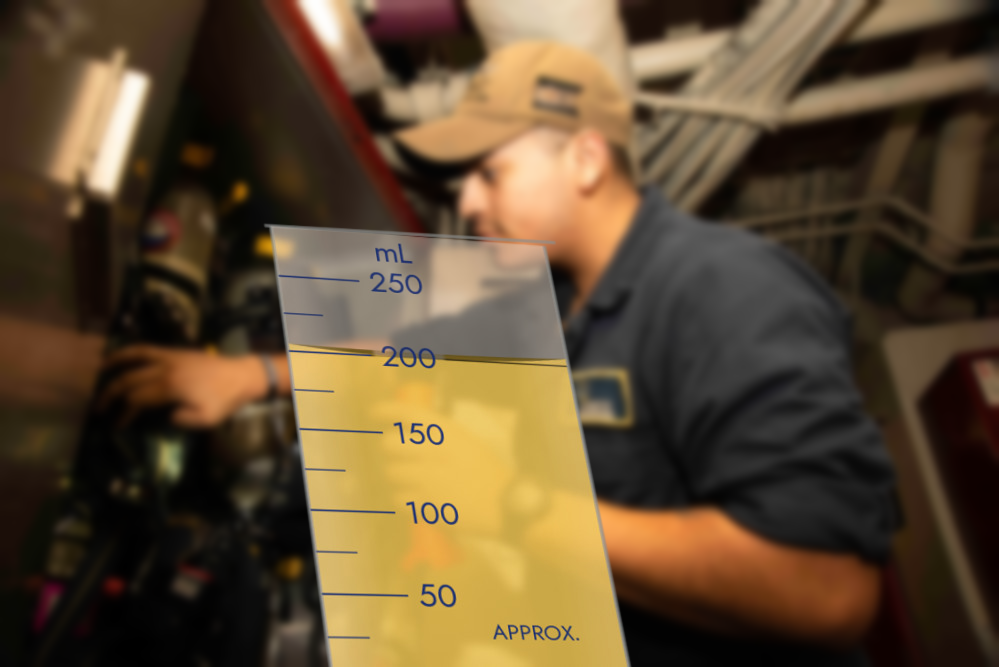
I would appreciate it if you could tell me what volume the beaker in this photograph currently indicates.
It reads 200 mL
